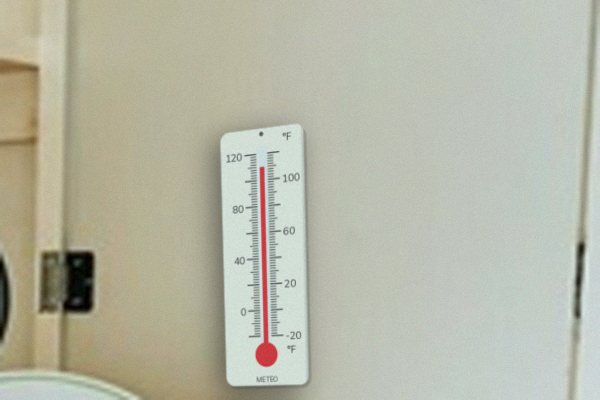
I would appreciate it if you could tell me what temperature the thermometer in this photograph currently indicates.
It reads 110 °F
